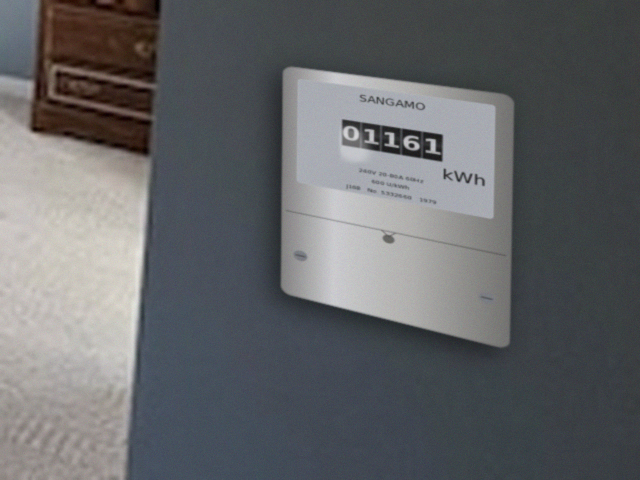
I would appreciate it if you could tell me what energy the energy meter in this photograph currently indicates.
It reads 1161 kWh
